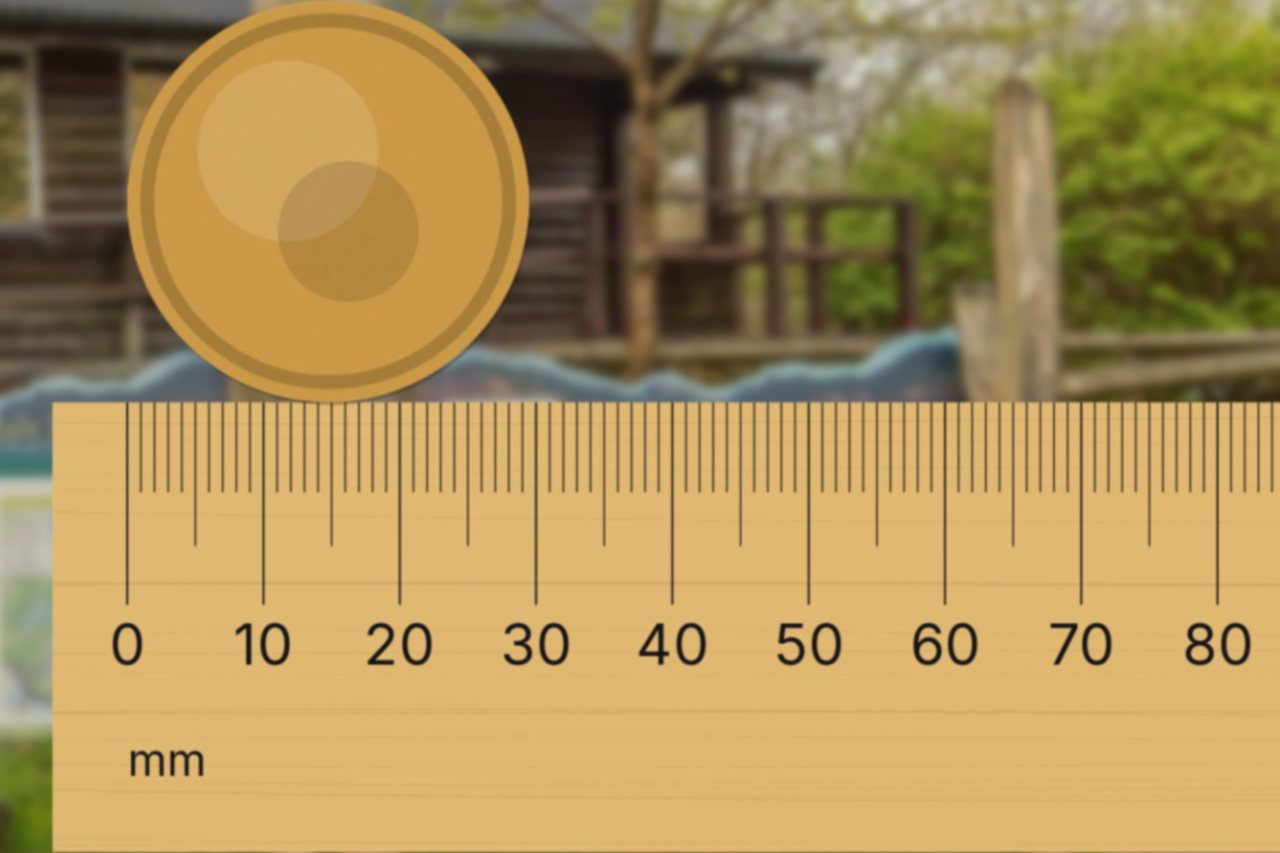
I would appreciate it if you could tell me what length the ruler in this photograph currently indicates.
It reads 29.5 mm
